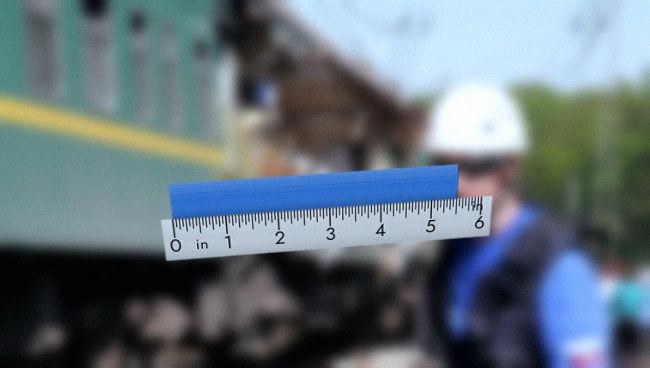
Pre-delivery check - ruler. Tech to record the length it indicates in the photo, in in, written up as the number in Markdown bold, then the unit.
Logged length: **5.5** in
